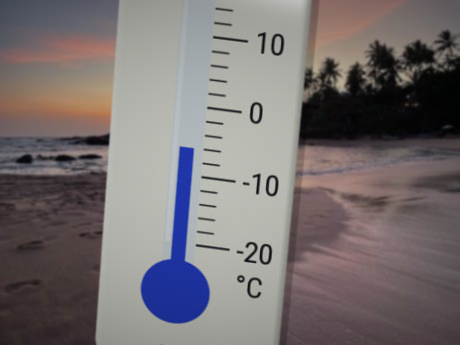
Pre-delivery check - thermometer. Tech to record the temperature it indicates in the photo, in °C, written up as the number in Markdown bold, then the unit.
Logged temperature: **-6** °C
